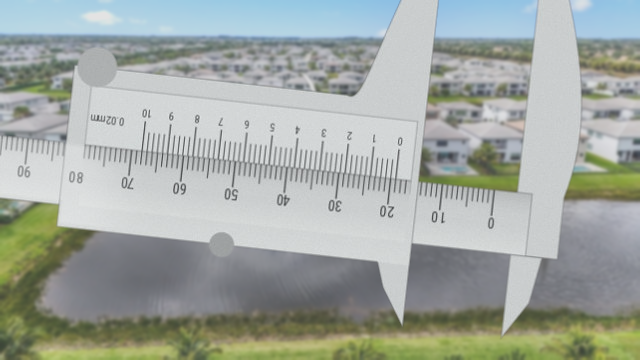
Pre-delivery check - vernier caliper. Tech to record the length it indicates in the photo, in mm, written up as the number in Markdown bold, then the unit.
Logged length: **19.0** mm
